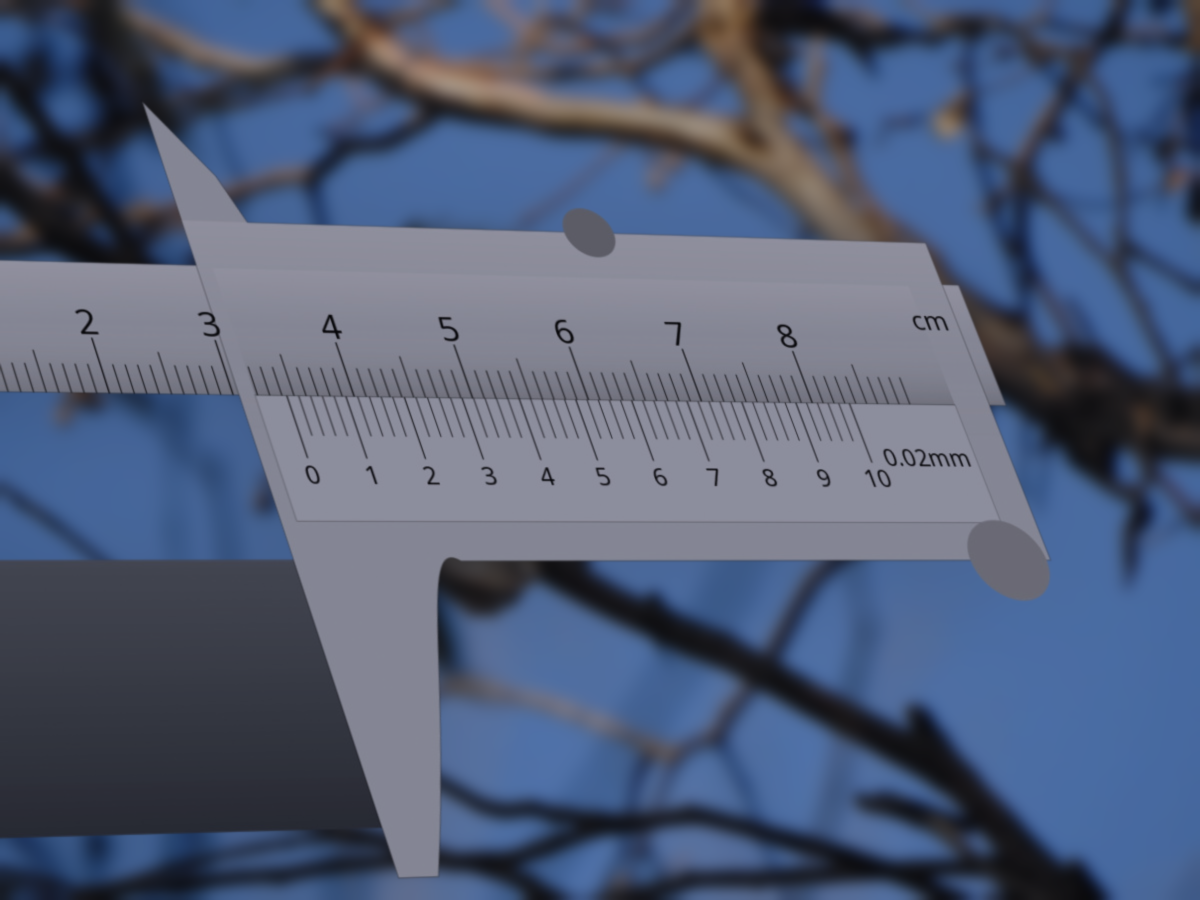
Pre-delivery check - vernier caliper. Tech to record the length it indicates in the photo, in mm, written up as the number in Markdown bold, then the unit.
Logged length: **34.4** mm
